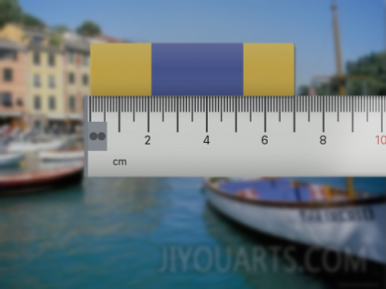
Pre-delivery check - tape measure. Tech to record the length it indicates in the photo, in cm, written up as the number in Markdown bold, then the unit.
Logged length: **7** cm
